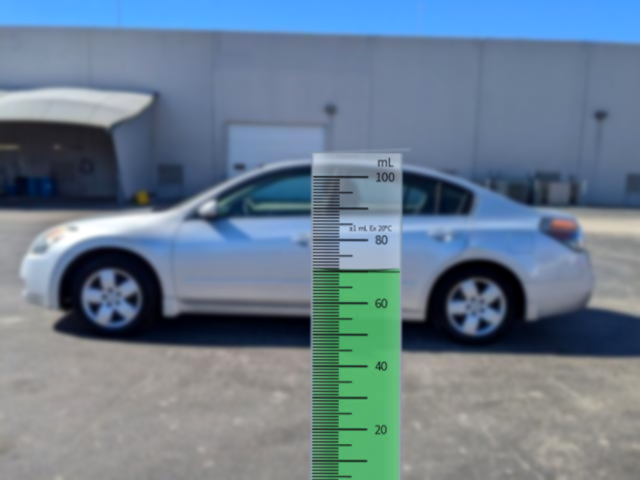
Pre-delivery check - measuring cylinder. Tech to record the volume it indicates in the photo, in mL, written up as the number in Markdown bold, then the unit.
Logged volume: **70** mL
